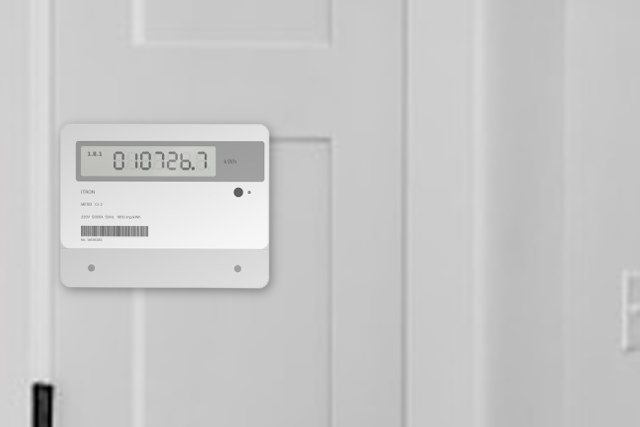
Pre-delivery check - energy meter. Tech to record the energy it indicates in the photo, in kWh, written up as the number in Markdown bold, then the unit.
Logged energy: **10726.7** kWh
